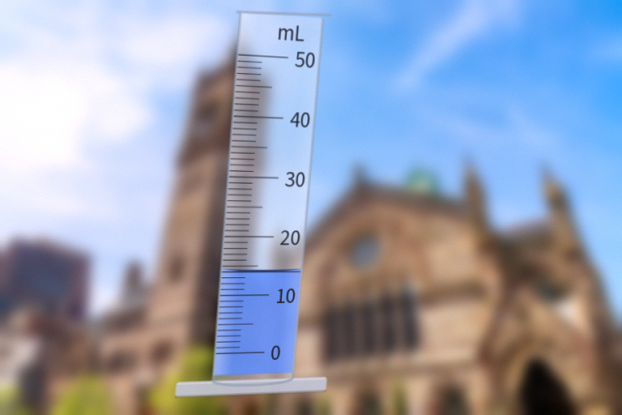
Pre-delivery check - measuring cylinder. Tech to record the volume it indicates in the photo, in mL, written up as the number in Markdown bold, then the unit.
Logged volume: **14** mL
